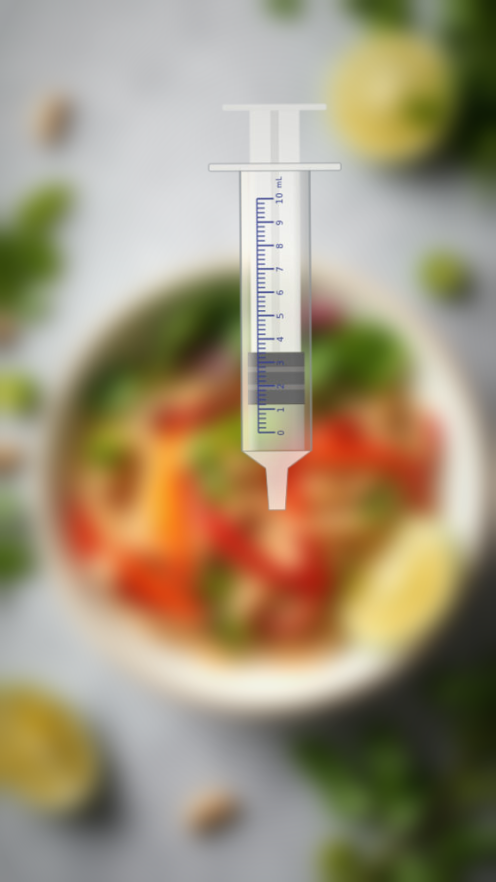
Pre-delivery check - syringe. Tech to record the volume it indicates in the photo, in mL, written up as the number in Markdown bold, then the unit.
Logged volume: **1.2** mL
